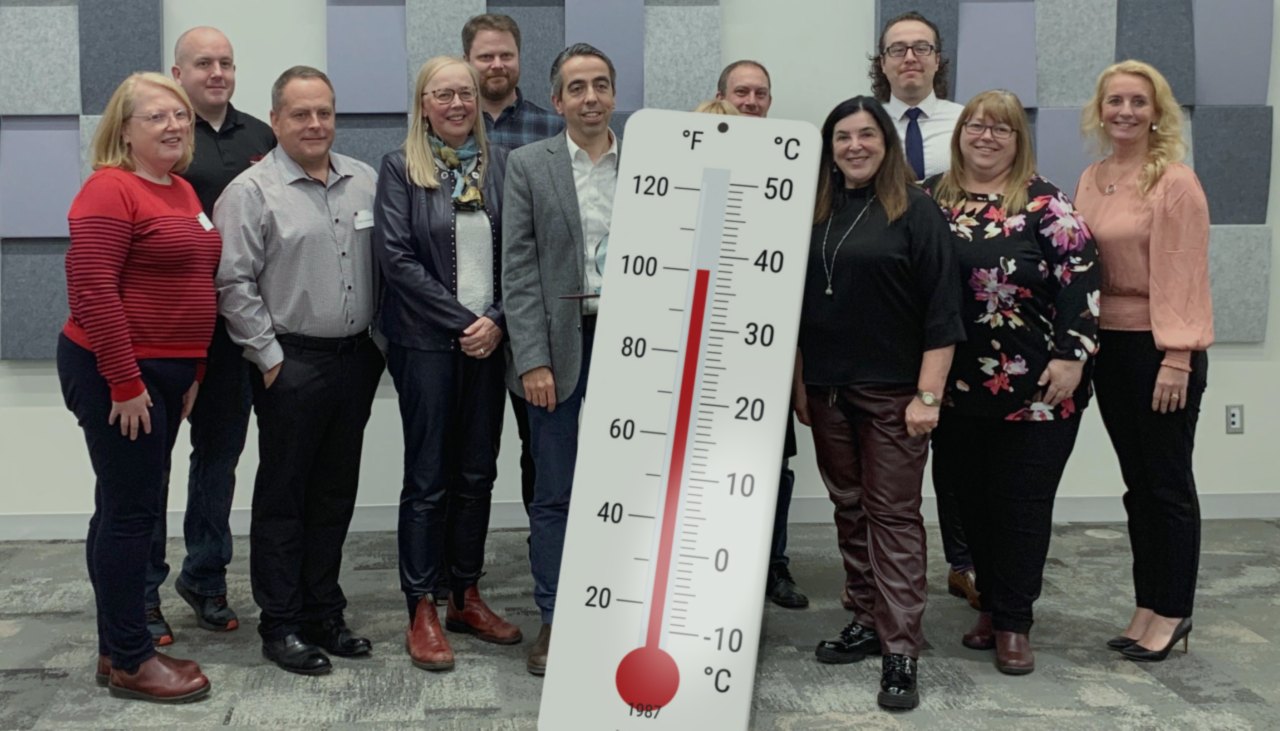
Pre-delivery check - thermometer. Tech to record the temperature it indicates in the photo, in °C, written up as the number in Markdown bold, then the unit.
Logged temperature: **38** °C
